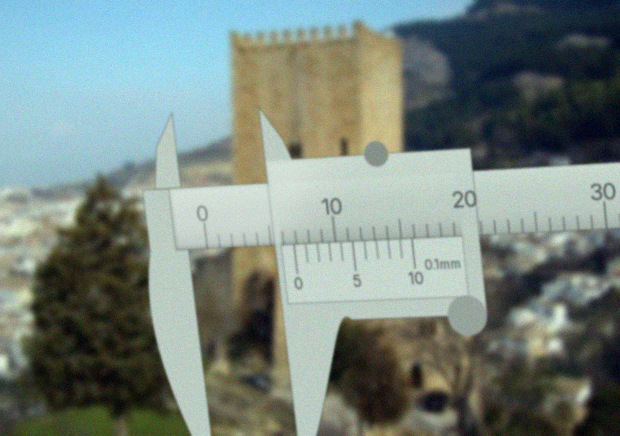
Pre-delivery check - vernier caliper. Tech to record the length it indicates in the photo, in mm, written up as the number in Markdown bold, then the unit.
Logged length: **6.8** mm
